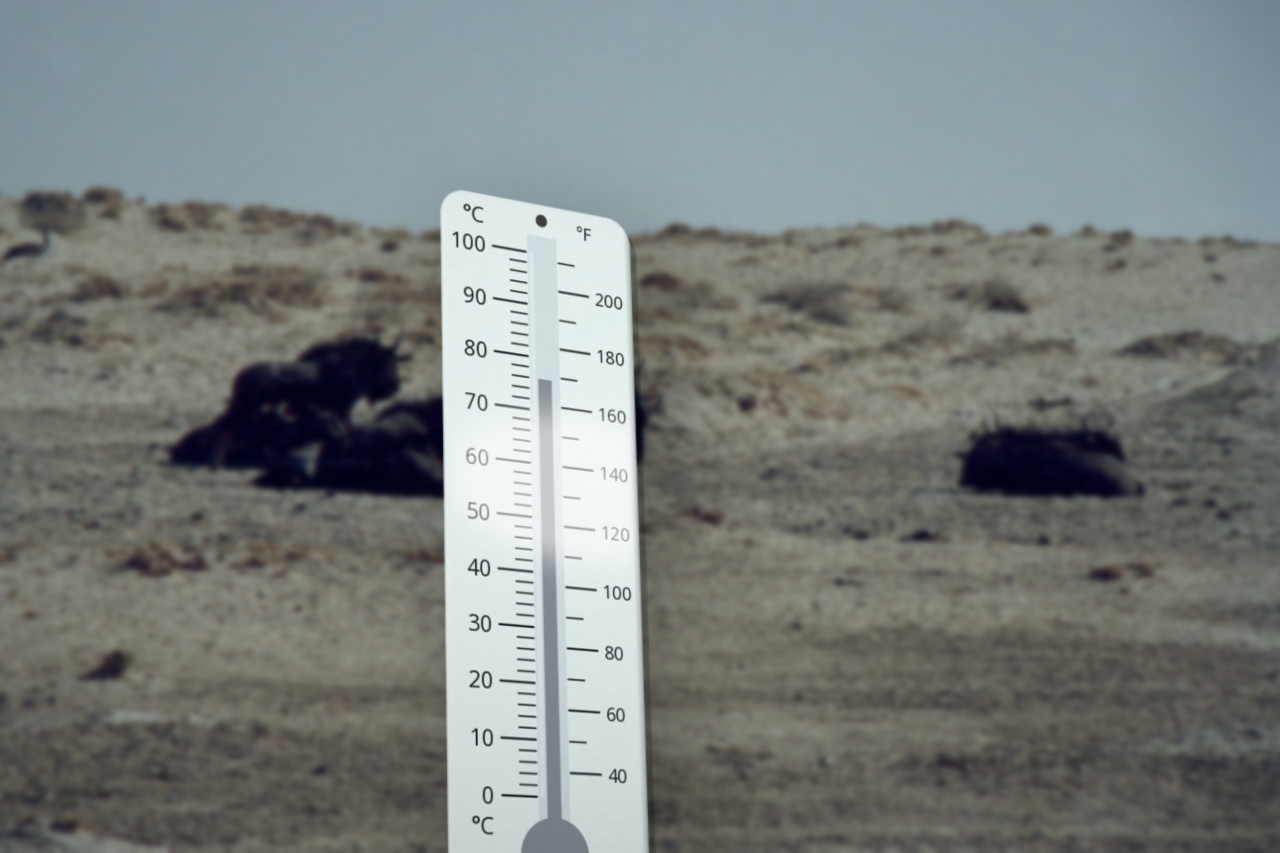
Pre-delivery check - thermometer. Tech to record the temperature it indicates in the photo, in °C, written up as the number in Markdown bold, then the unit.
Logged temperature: **76** °C
